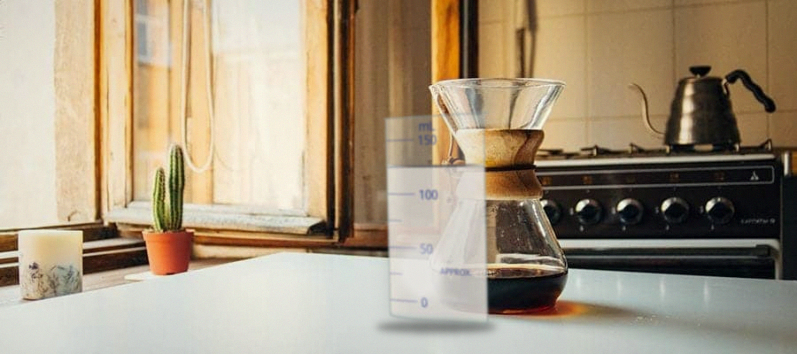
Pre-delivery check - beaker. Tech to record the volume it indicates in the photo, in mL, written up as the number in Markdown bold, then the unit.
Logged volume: **125** mL
